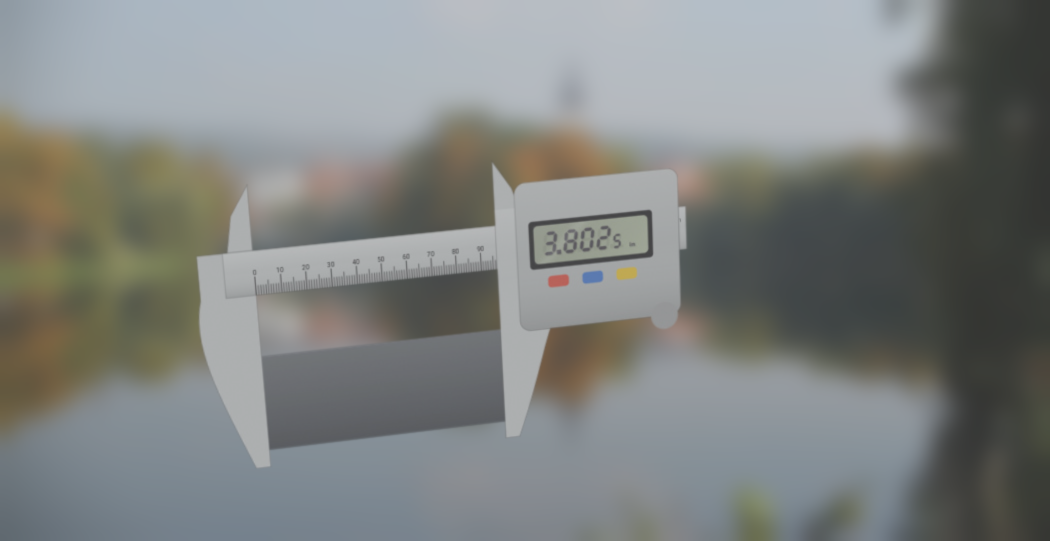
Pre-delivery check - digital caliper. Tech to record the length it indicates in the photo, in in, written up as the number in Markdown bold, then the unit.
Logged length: **3.8025** in
